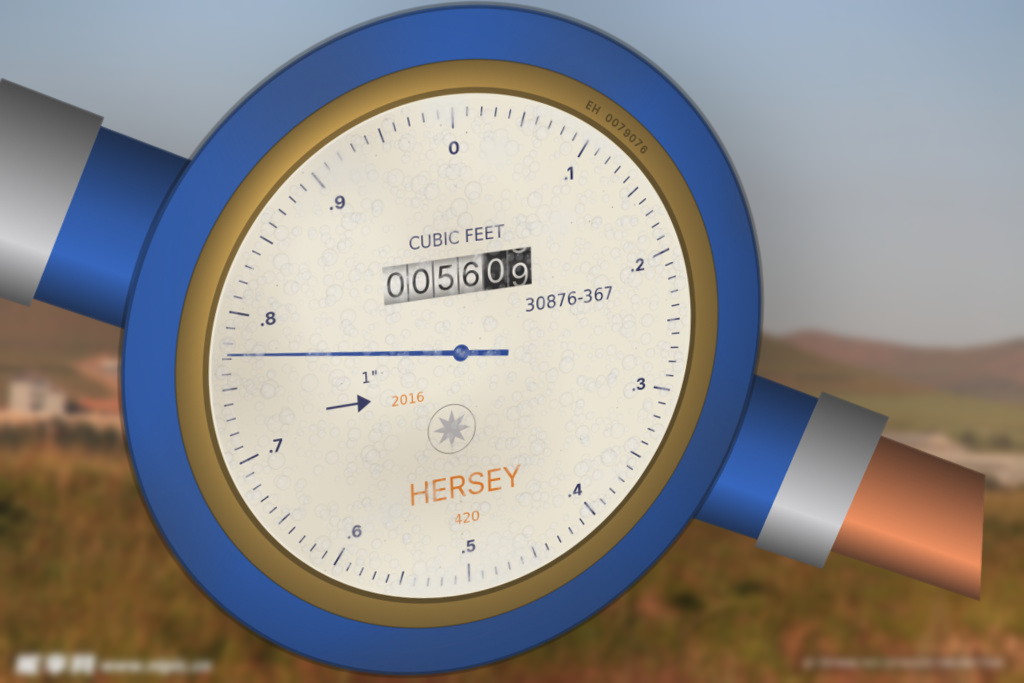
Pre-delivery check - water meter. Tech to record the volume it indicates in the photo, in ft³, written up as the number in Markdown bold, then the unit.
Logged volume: **5608.77** ft³
